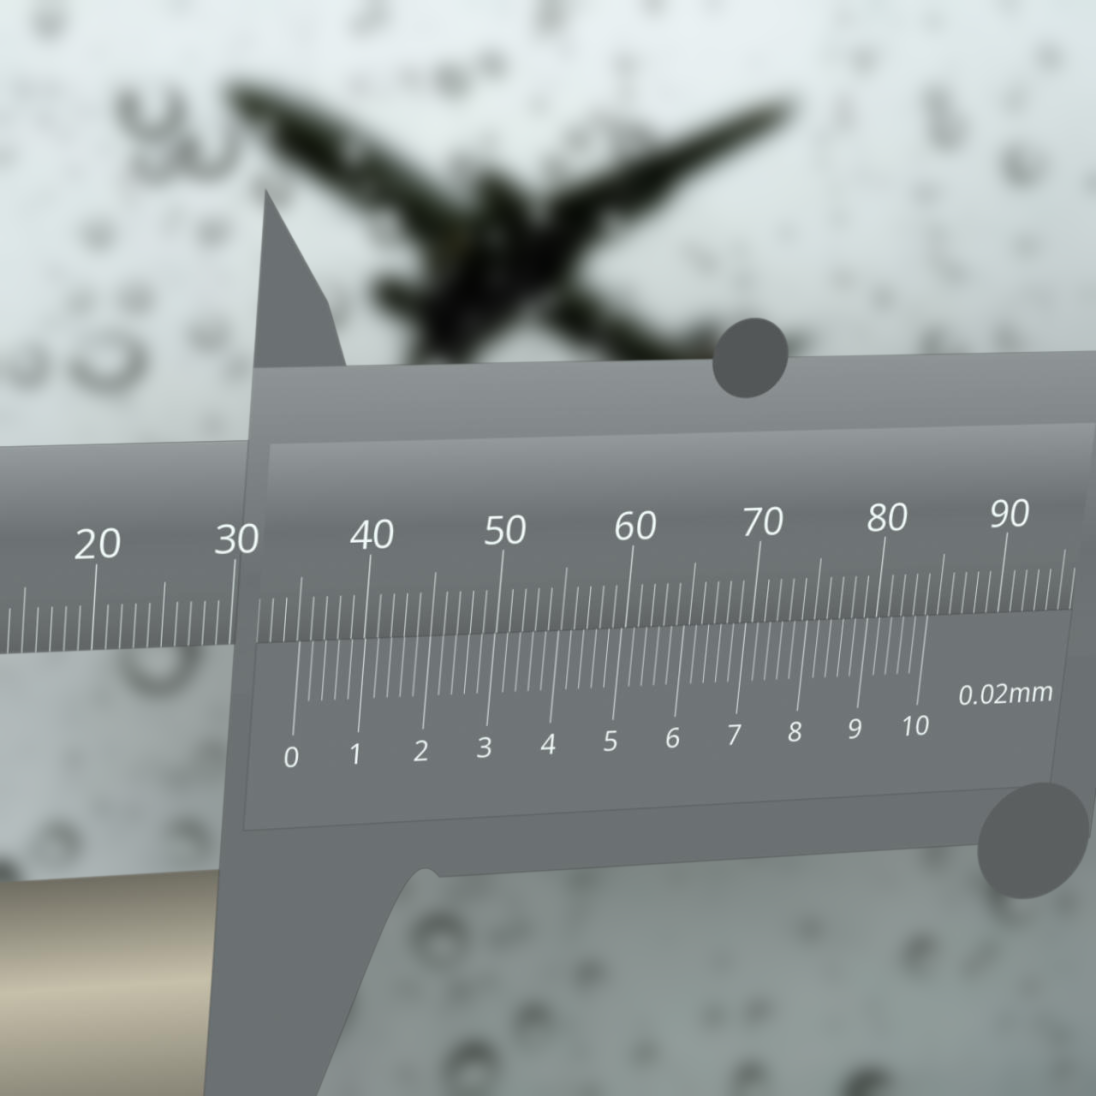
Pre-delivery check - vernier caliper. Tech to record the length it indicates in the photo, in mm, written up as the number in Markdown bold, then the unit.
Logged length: **35.2** mm
